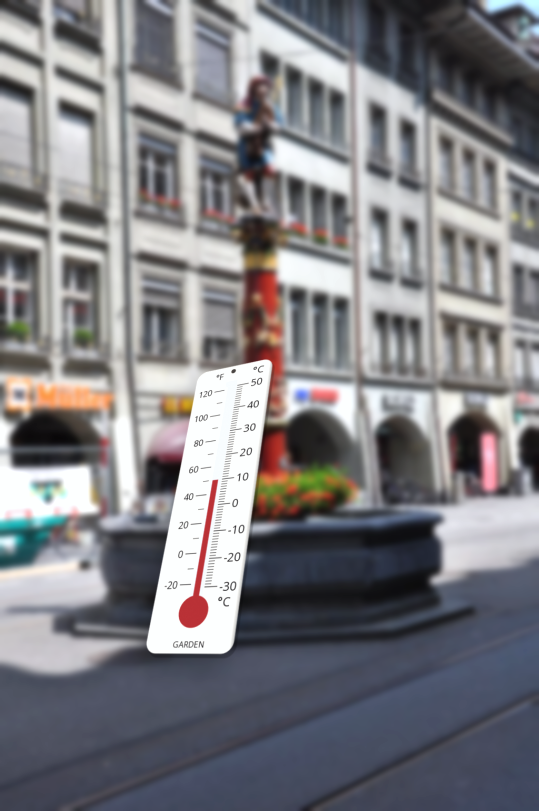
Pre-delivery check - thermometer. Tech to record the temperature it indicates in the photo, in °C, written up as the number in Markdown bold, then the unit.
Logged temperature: **10** °C
